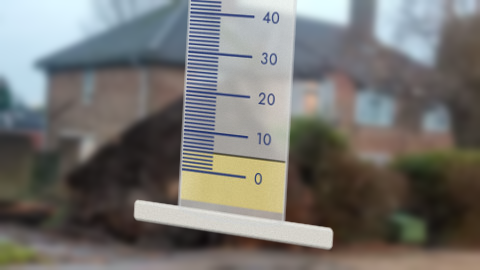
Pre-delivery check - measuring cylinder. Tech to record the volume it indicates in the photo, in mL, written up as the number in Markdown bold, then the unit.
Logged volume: **5** mL
